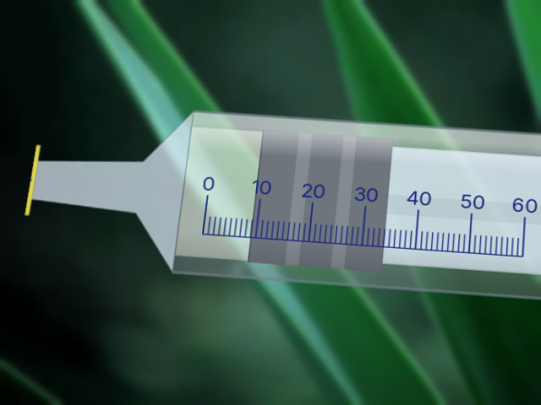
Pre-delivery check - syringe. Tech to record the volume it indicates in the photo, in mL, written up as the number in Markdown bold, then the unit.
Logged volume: **9** mL
